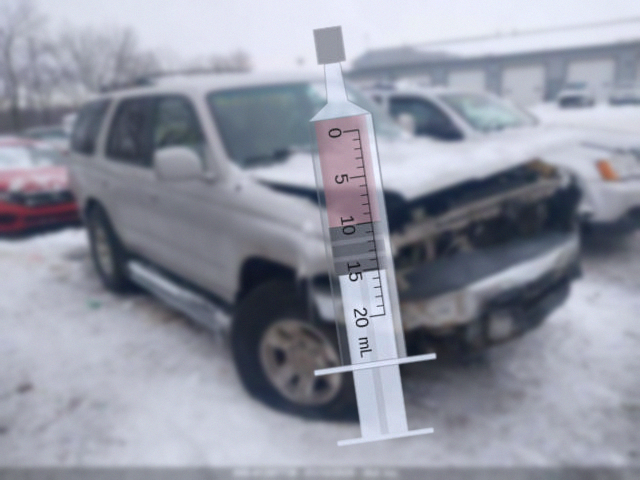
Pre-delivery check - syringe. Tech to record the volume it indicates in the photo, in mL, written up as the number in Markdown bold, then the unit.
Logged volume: **10** mL
